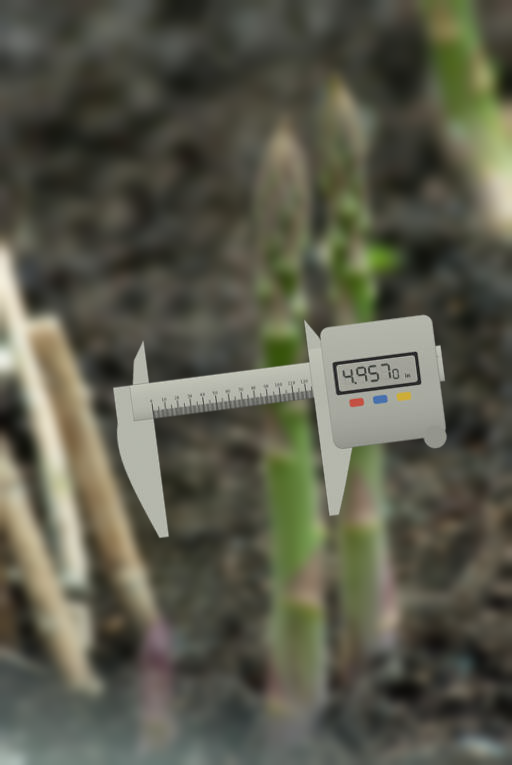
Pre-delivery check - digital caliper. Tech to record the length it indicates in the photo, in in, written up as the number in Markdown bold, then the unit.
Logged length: **4.9570** in
